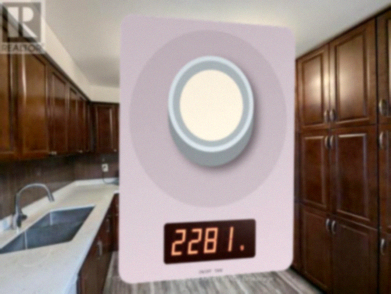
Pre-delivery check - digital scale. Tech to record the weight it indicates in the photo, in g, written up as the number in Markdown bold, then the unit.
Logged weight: **2281** g
